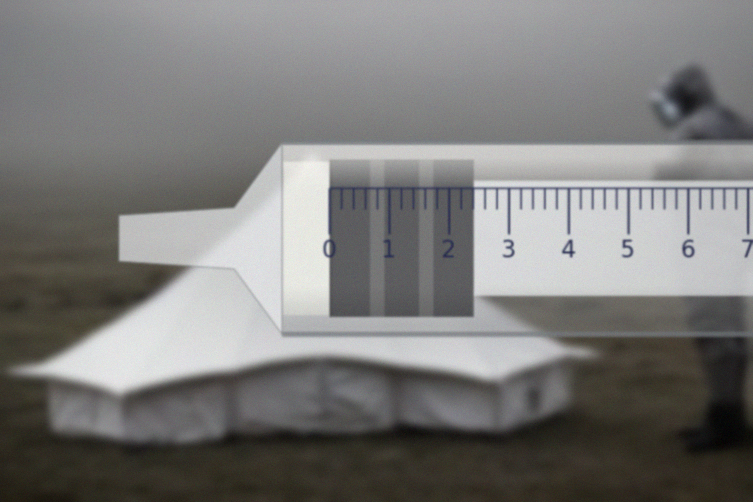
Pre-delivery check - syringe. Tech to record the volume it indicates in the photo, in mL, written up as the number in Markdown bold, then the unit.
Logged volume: **0** mL
